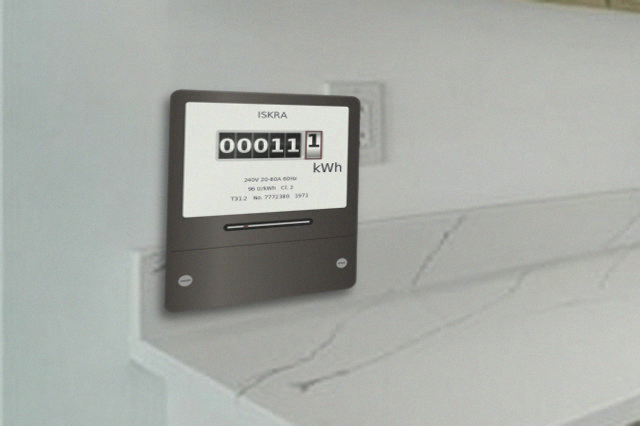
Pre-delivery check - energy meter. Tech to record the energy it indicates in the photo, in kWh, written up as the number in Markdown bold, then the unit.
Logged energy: **11.1** kWh
